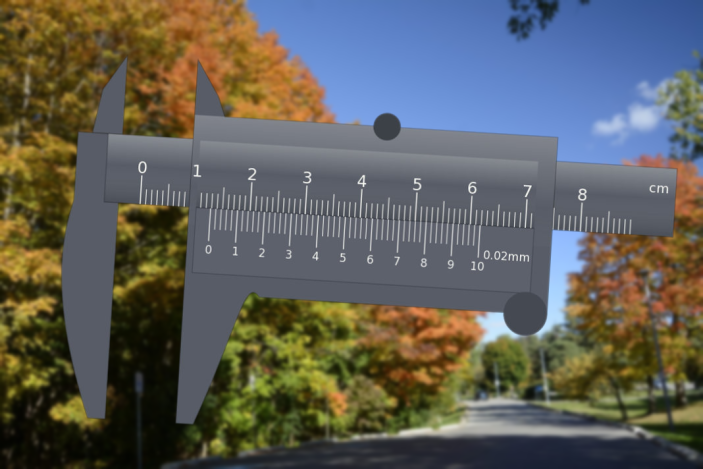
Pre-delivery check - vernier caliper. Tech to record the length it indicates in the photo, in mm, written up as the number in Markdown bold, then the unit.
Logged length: **12.8** mm
